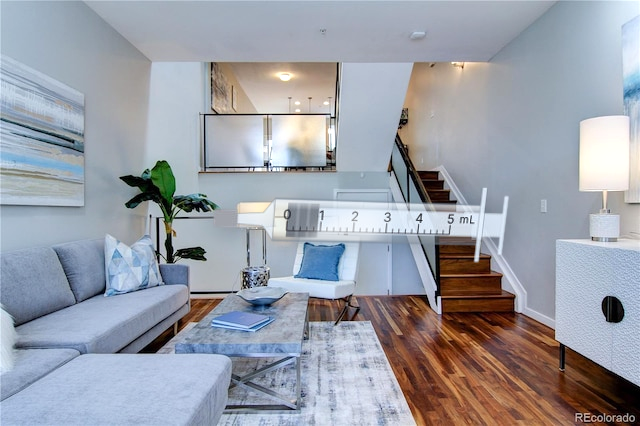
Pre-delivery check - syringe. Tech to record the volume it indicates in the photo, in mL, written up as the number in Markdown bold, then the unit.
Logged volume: **0** mL
